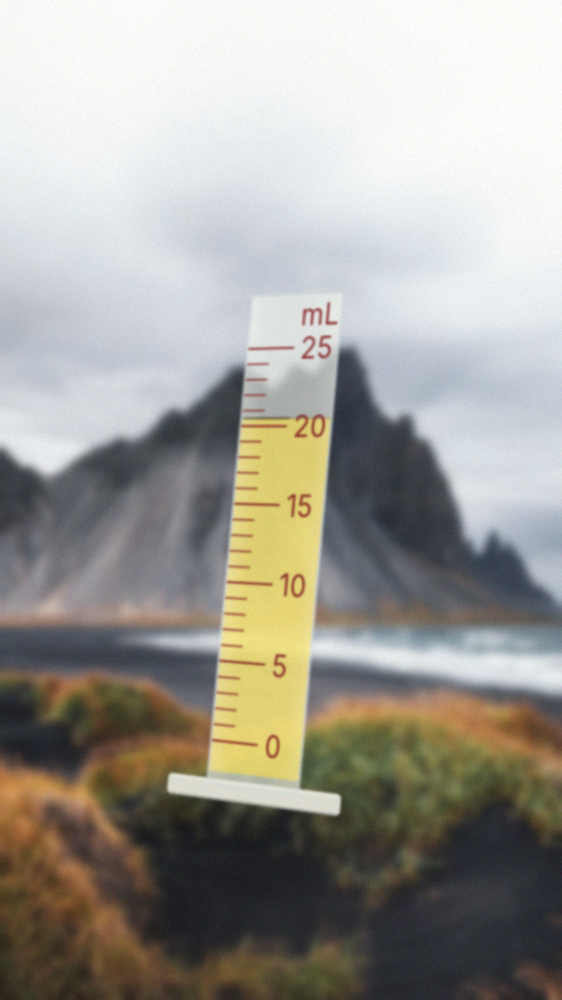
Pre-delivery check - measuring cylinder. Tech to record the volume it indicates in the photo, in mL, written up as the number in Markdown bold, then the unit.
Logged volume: **20.5** mL
